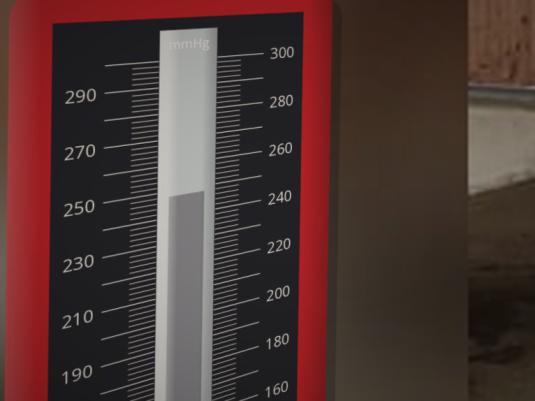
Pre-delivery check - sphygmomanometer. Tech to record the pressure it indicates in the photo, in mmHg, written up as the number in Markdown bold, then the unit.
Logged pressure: **248** mmHg
